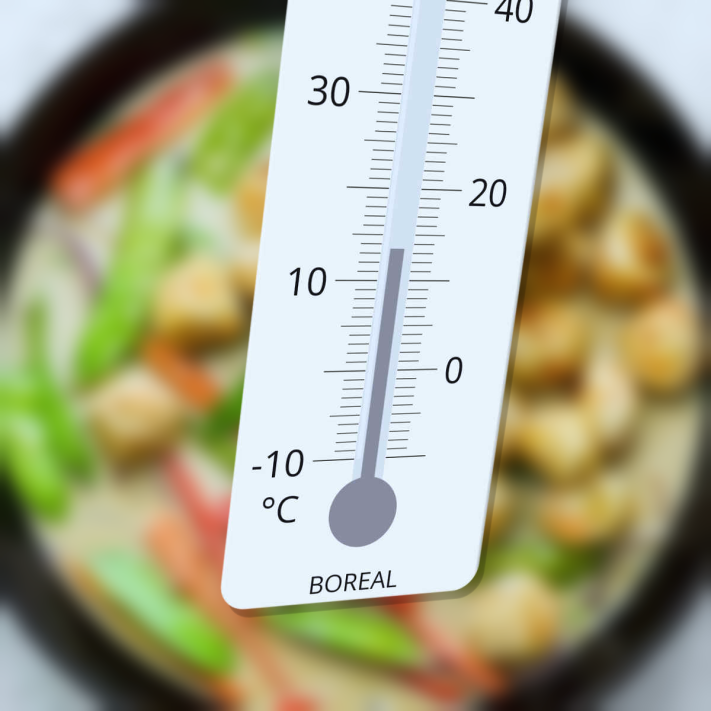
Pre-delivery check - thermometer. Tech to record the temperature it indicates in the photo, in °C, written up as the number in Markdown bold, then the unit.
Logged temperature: **13.5** °C
